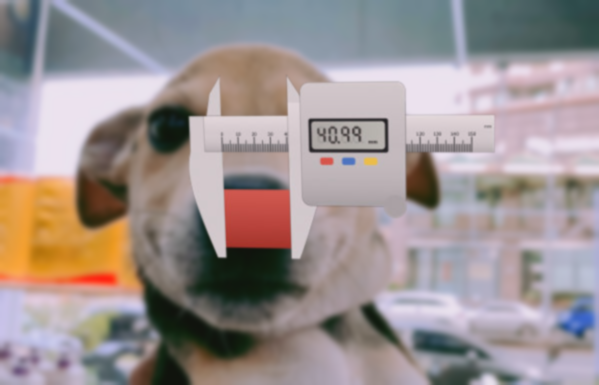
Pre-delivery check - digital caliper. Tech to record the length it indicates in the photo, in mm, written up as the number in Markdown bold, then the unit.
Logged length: **40.99** mm
